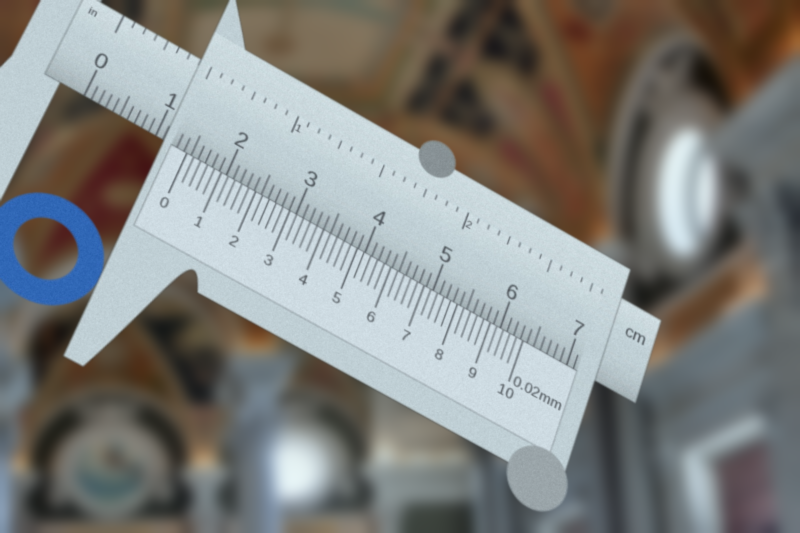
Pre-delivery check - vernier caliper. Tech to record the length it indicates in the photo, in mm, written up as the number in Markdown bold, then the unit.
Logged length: **14.4** mm
